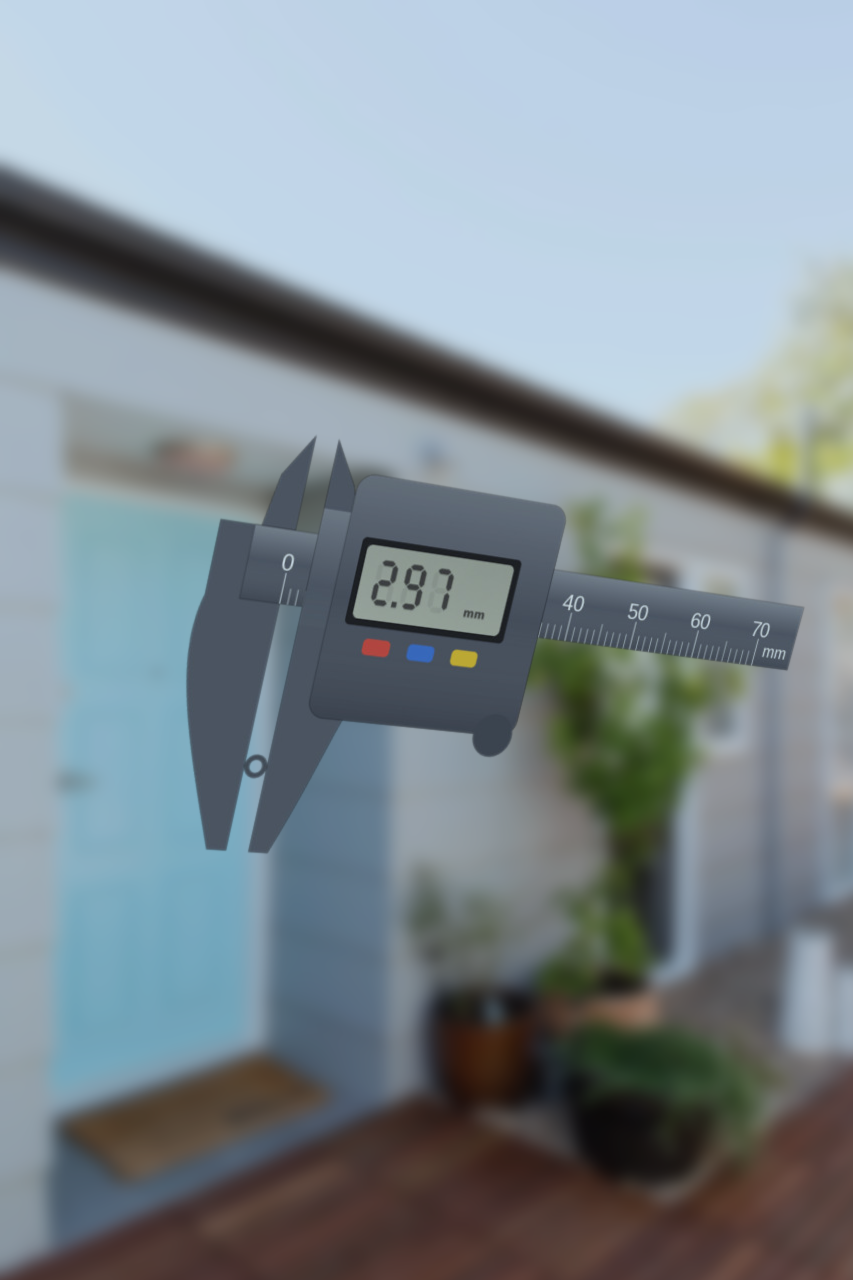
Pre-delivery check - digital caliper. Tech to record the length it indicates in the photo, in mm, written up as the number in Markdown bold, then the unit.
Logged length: **2.97** mm
